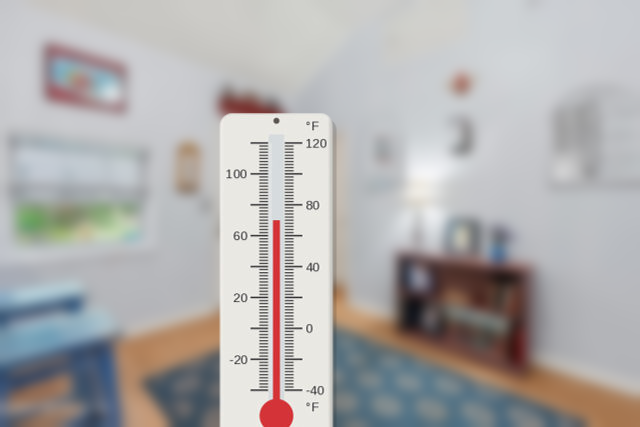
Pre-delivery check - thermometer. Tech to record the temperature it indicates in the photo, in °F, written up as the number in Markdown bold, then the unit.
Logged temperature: **70** °F
